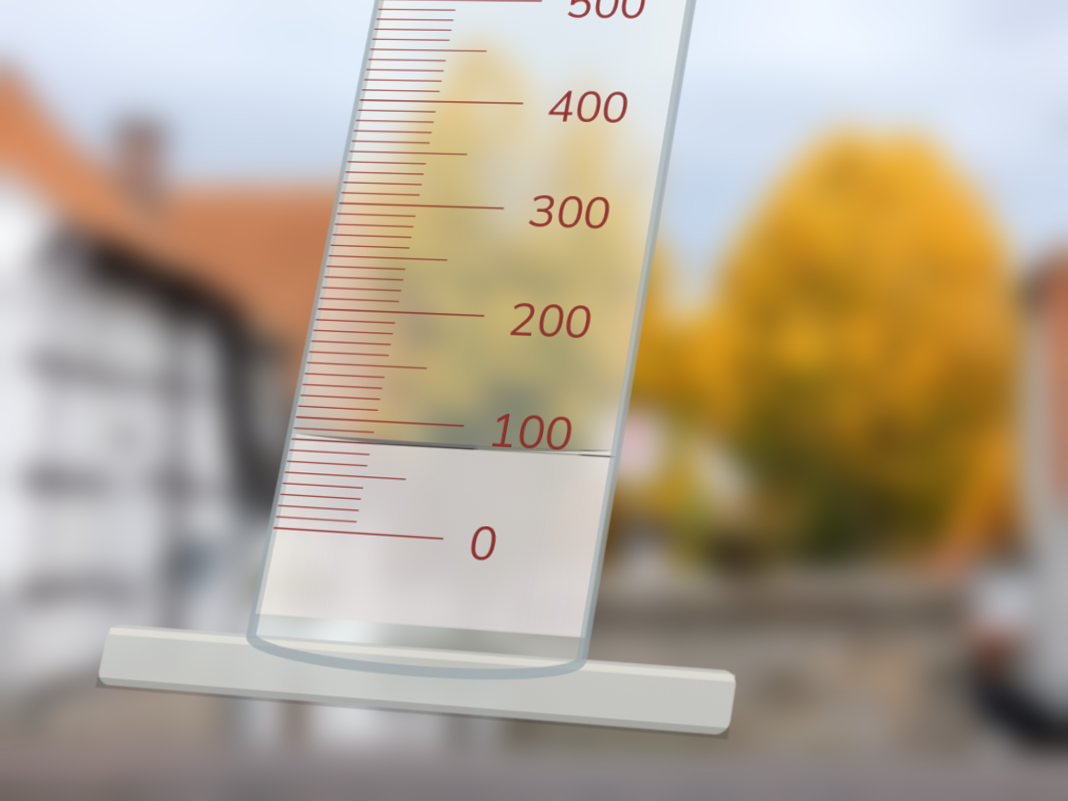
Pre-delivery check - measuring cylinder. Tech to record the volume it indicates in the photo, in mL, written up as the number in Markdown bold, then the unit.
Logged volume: **80** mL
